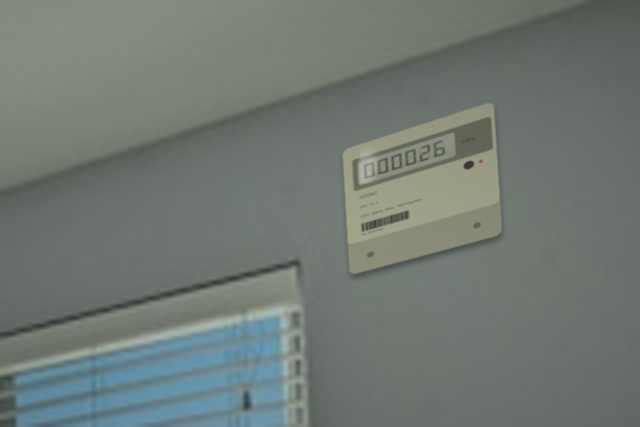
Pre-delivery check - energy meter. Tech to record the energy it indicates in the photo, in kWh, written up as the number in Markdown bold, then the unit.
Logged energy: **26** kWh
